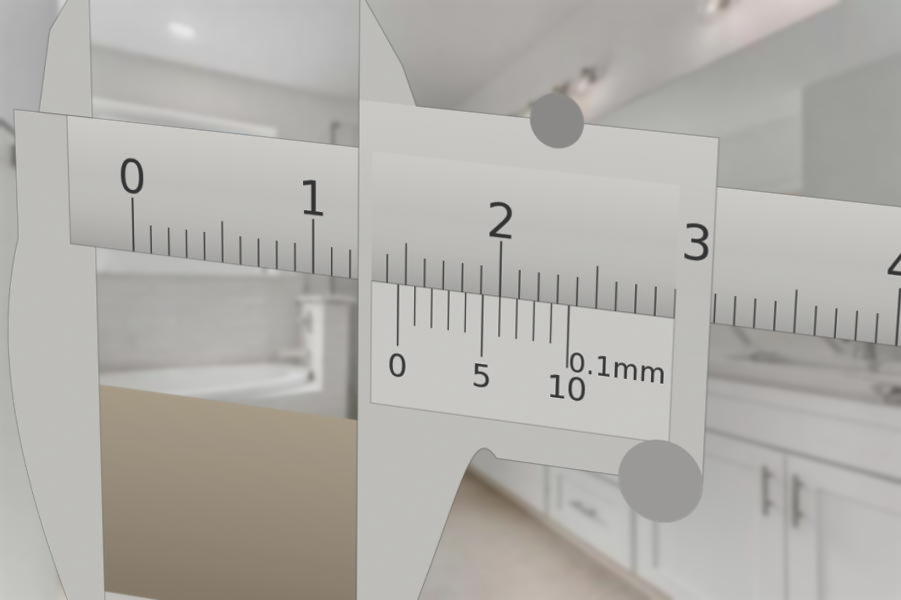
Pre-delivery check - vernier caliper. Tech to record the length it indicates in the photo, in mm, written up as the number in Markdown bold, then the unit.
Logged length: **14.6** mm
